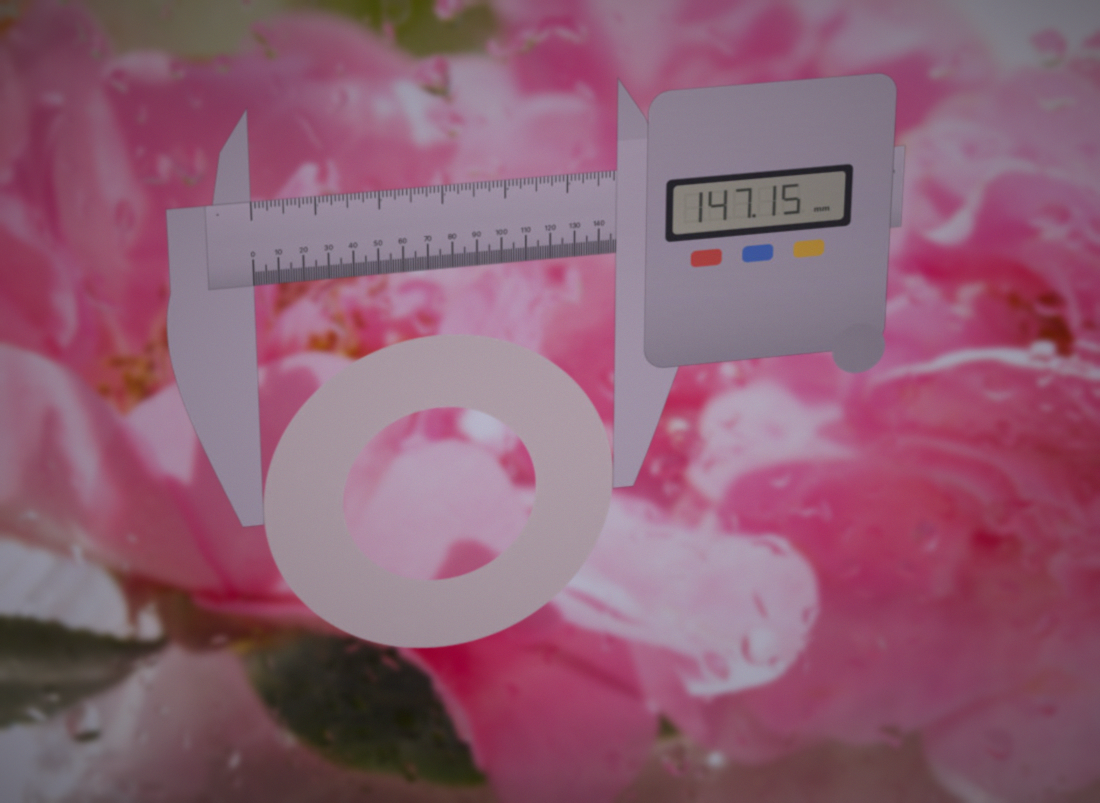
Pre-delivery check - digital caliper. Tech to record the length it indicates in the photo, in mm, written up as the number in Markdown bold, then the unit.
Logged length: **147.15** mm
